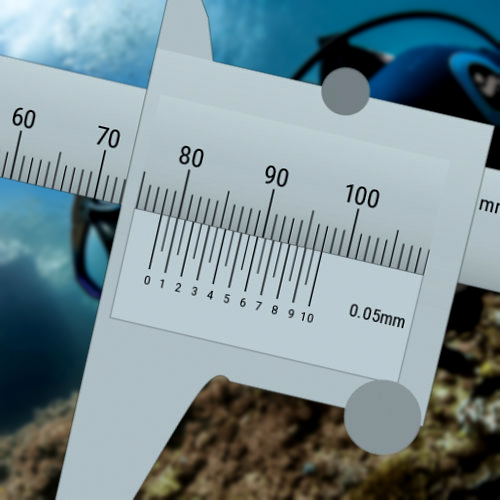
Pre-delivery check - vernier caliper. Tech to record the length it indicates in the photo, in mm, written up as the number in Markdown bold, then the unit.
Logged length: **78.0** mm
